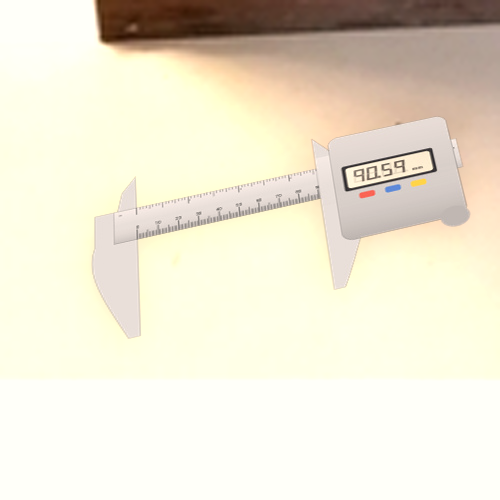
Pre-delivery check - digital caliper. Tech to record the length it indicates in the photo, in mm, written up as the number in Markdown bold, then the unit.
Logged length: **90.59** mm
